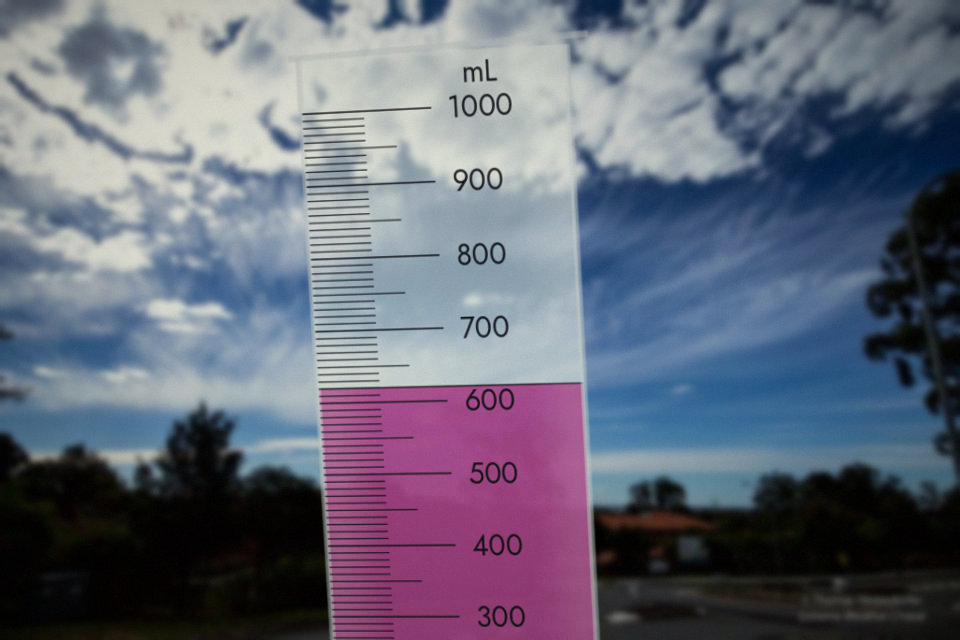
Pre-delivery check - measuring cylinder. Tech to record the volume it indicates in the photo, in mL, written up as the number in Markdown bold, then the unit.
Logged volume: **620** mL
